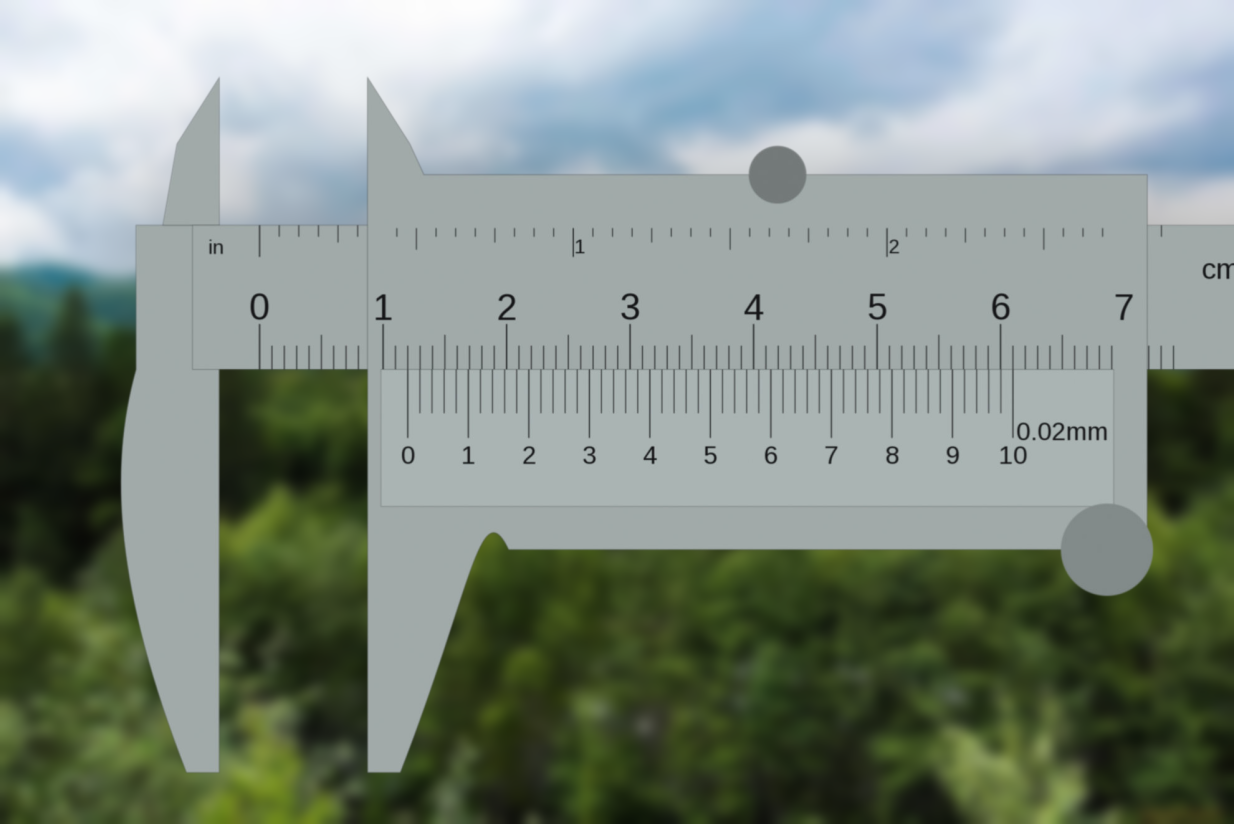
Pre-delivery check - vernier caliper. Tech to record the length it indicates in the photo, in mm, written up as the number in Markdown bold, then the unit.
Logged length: **12.0** mm
